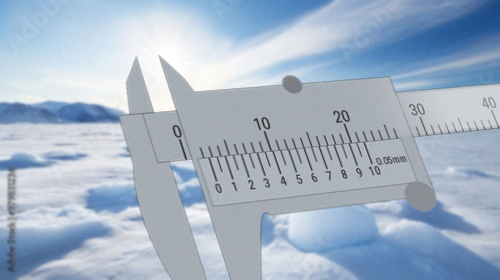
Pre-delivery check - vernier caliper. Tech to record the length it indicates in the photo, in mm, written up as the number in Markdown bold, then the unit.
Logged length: **2.6** mm
